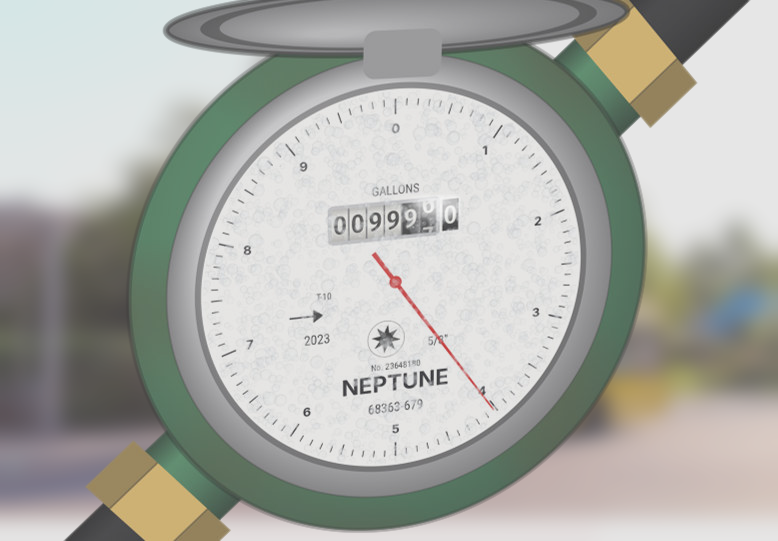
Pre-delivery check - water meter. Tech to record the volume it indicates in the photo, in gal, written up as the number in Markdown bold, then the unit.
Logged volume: **99964.0** gal
